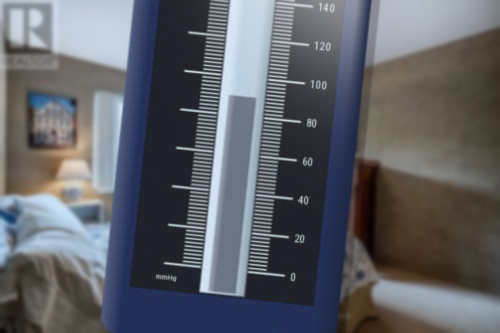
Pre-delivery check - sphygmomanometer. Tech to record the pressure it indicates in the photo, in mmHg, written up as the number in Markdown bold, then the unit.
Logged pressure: **90** mmHg
